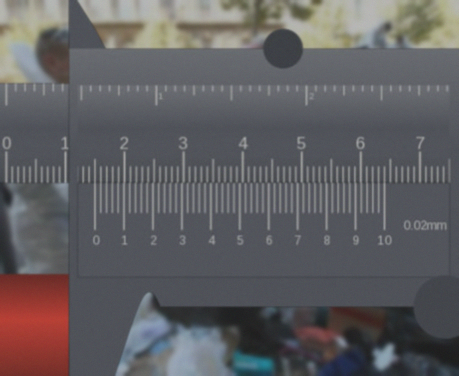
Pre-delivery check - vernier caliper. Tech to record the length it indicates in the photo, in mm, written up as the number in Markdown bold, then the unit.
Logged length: **15.0** mm
